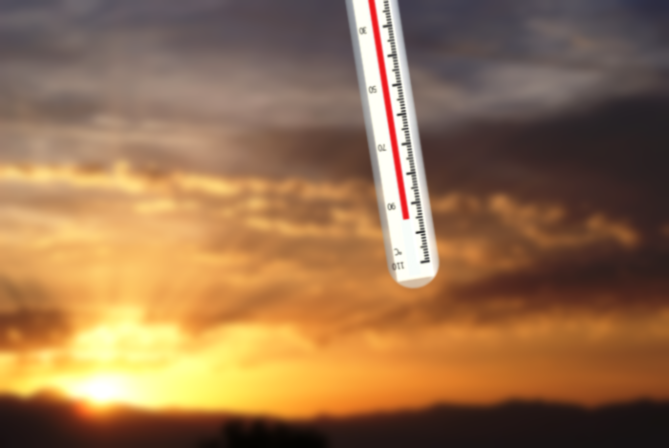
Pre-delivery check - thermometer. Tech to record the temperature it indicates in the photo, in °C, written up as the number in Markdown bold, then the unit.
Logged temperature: **95** °C
